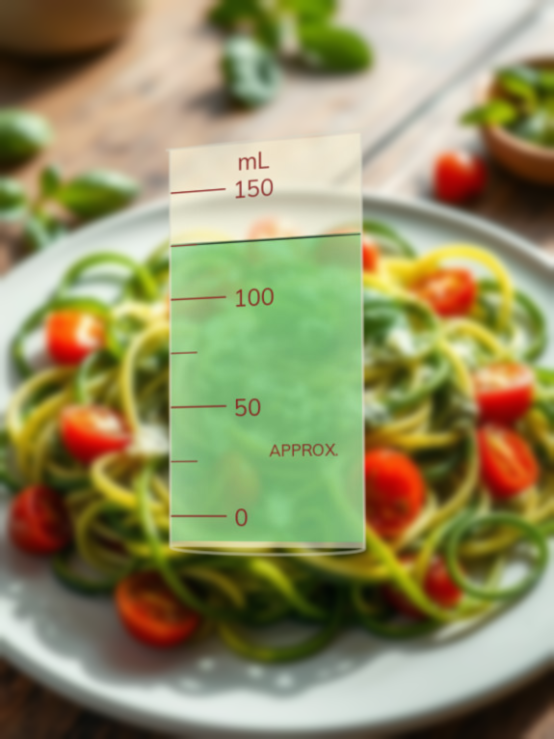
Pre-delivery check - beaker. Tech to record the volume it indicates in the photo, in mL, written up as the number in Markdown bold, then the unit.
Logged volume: **125** mL
